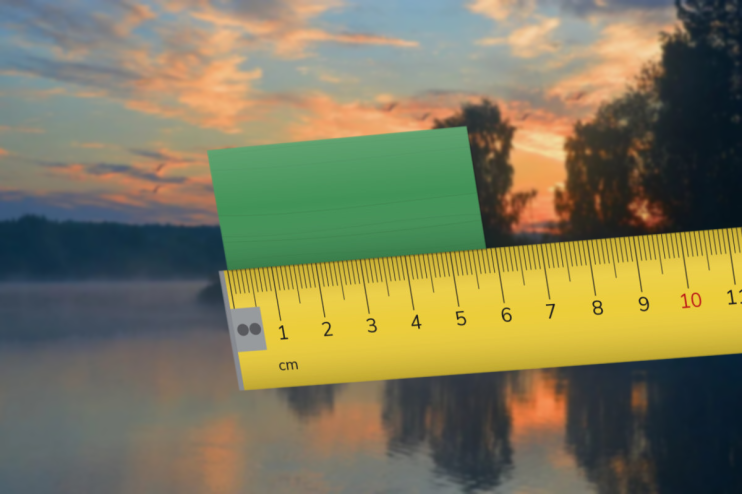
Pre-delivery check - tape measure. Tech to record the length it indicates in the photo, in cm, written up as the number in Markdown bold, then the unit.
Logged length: **5.8** cm
